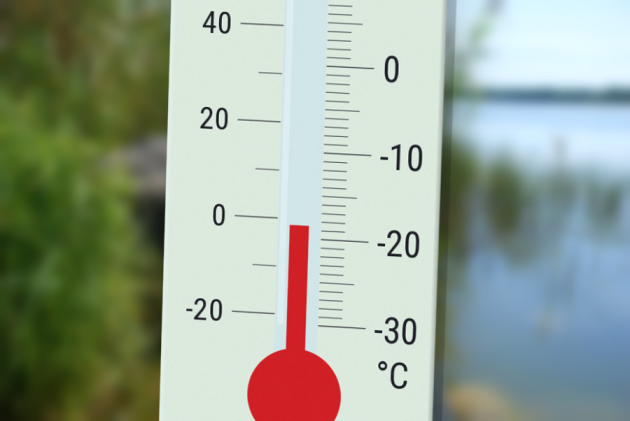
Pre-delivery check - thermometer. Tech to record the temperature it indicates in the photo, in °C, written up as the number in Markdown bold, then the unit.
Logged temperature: **-18.5** °C
